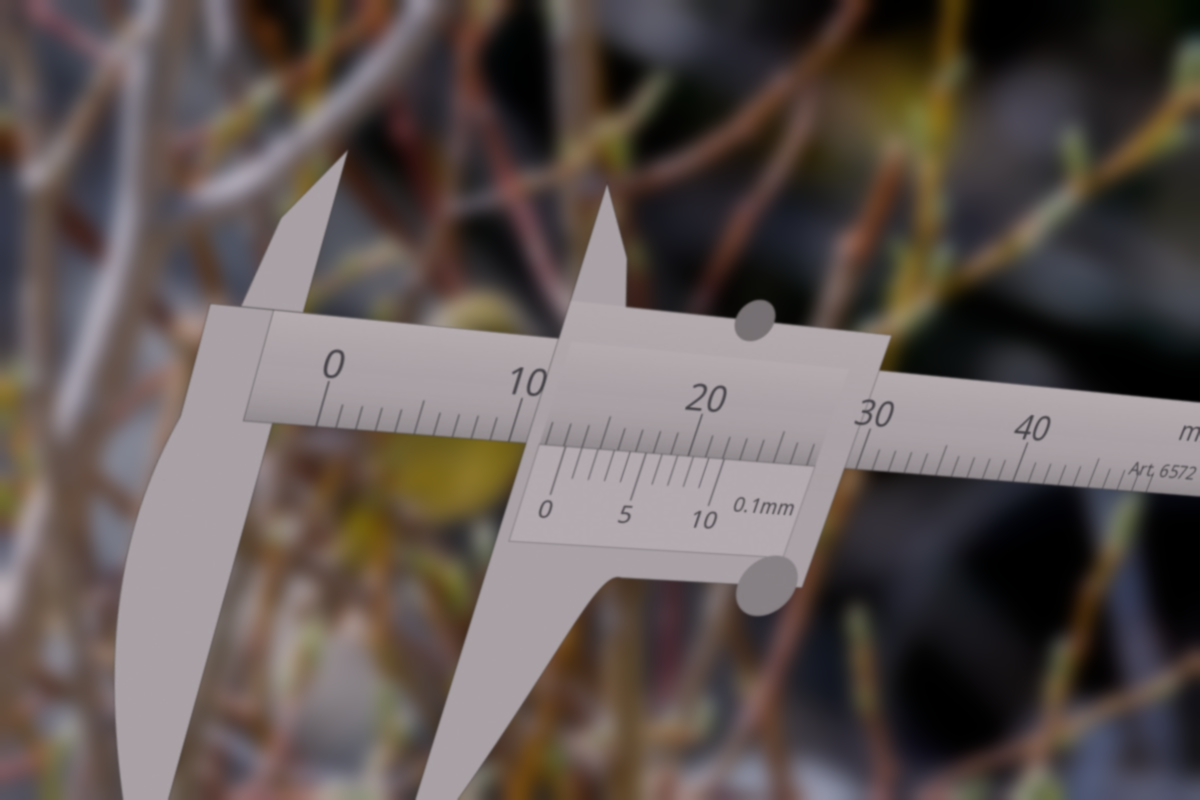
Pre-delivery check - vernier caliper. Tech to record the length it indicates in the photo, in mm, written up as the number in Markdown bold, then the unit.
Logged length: **13.1** mm
